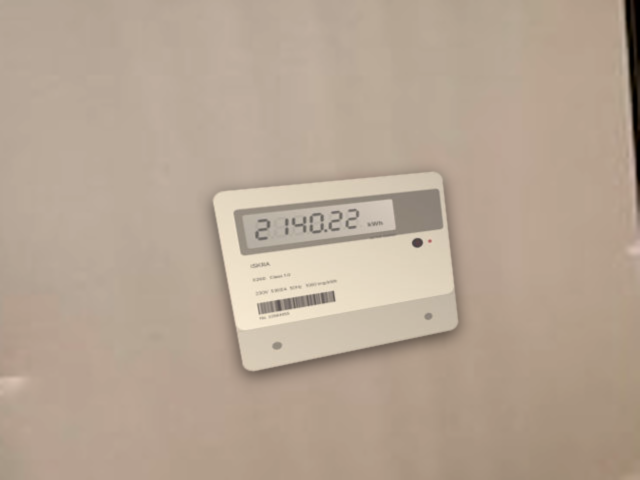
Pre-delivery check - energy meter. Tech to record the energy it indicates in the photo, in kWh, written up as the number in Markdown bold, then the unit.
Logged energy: **2140.22** kWh
